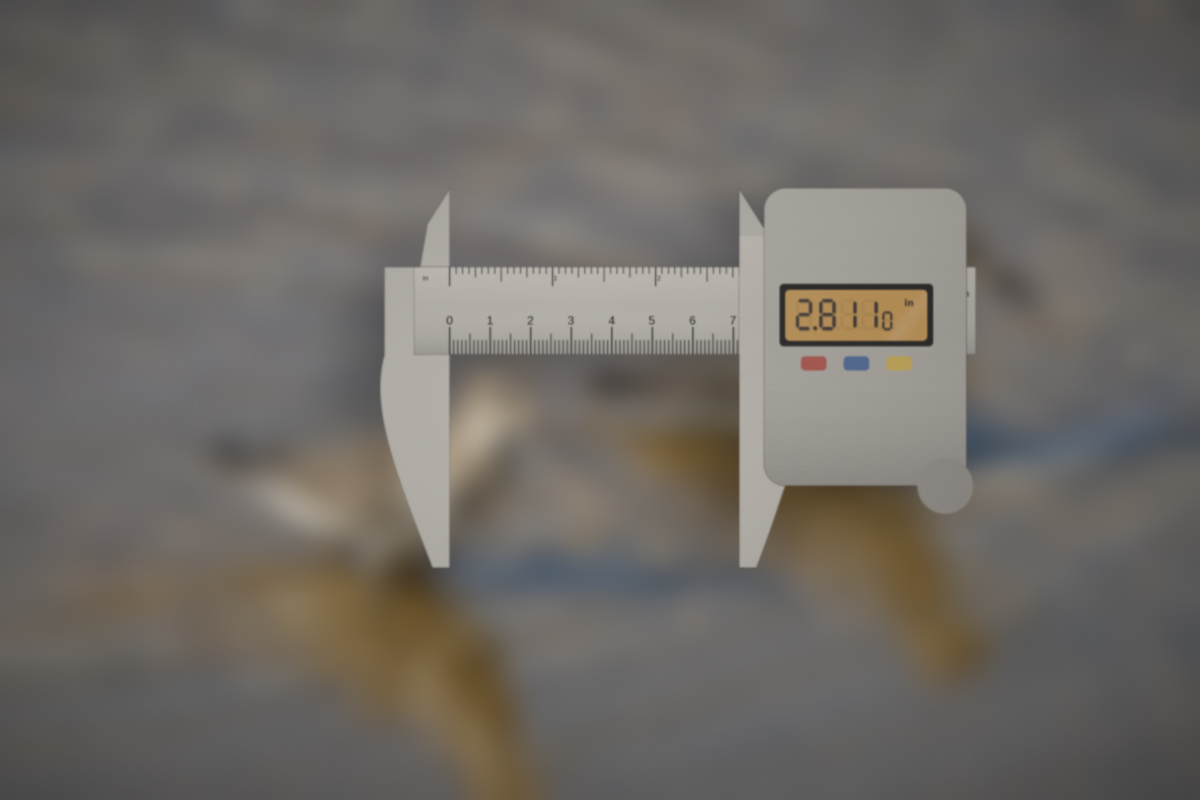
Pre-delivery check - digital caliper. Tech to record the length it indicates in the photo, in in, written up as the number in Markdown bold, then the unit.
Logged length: **2.8110** in
